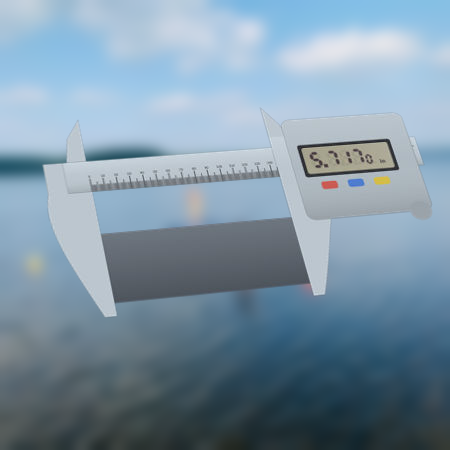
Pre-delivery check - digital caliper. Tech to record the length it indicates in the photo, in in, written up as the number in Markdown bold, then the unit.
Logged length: **5.7170** in
